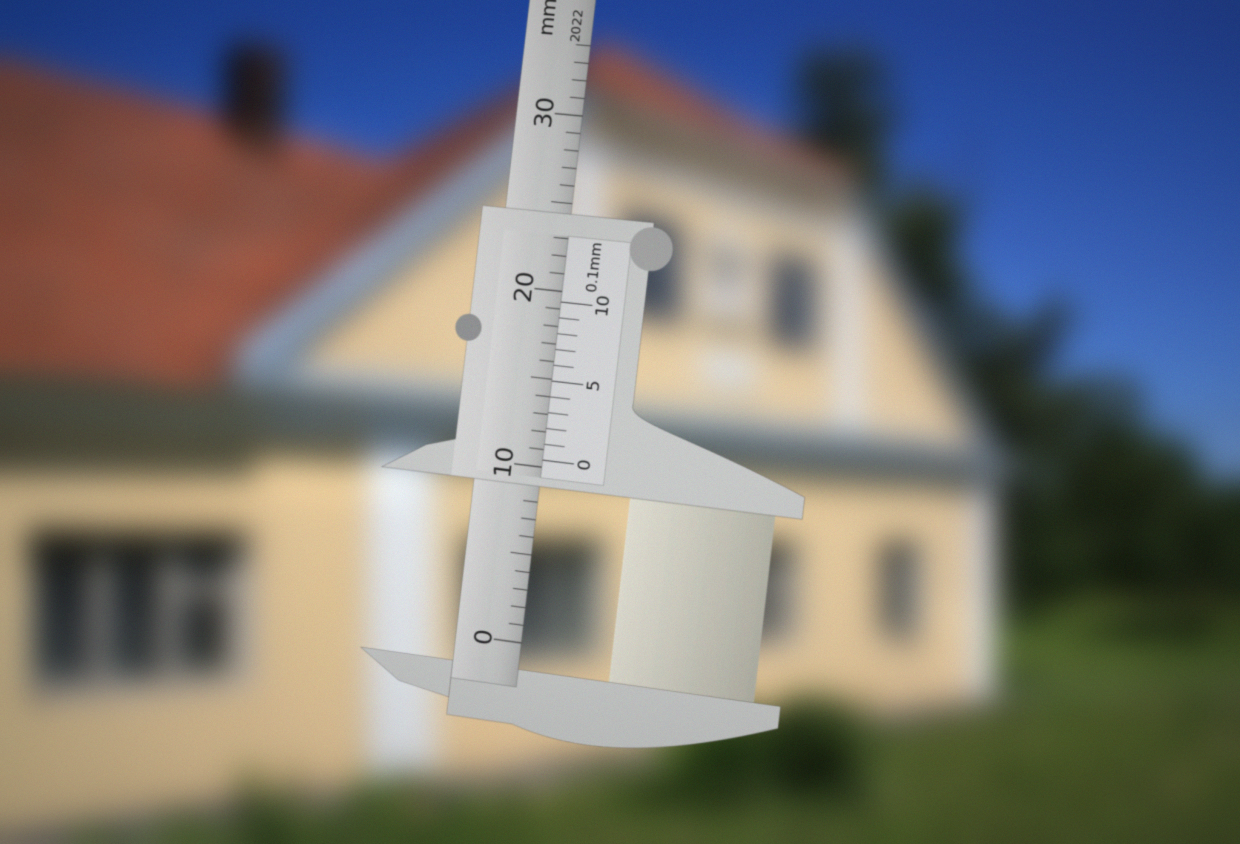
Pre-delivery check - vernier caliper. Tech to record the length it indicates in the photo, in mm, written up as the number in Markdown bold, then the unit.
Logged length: **10.4** mm
